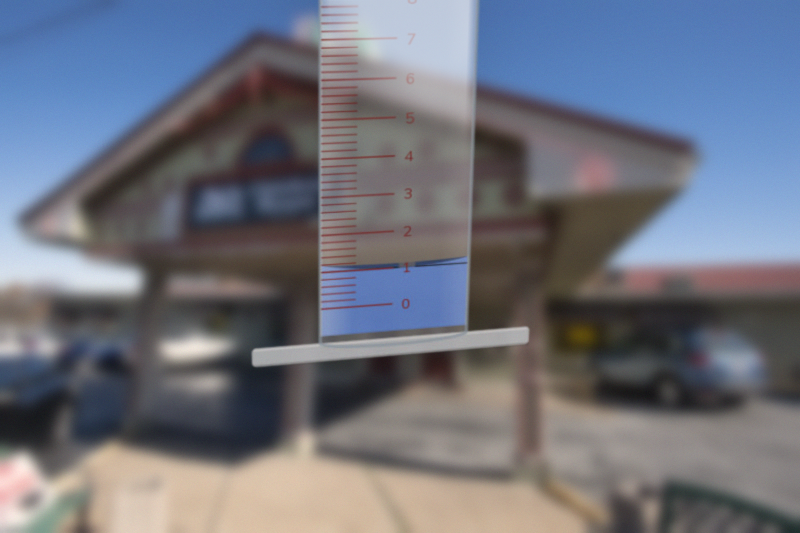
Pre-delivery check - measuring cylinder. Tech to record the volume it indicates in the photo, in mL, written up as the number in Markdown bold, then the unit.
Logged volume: **1** mL
